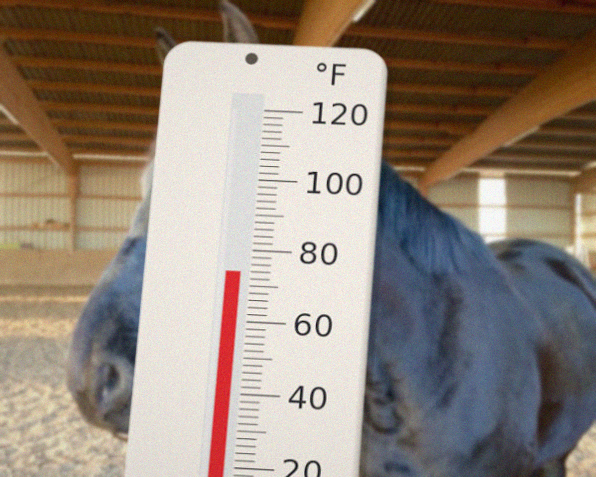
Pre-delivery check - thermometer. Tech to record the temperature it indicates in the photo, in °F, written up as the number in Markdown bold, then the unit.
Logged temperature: **74** °F
